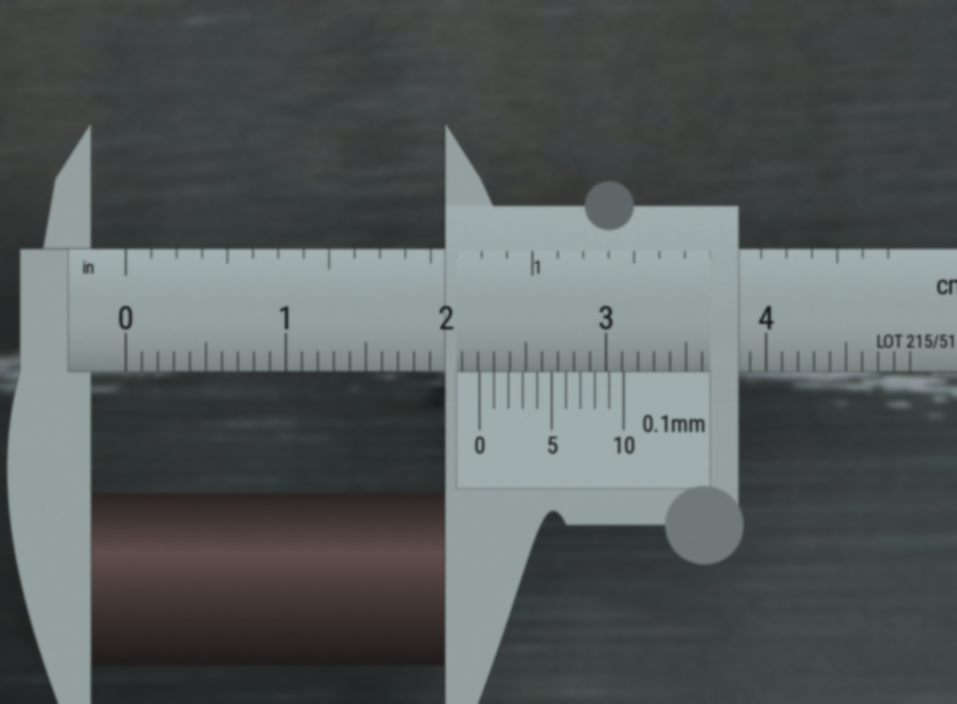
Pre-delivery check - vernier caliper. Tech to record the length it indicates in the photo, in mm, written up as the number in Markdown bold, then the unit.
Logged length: **22.1** mm
